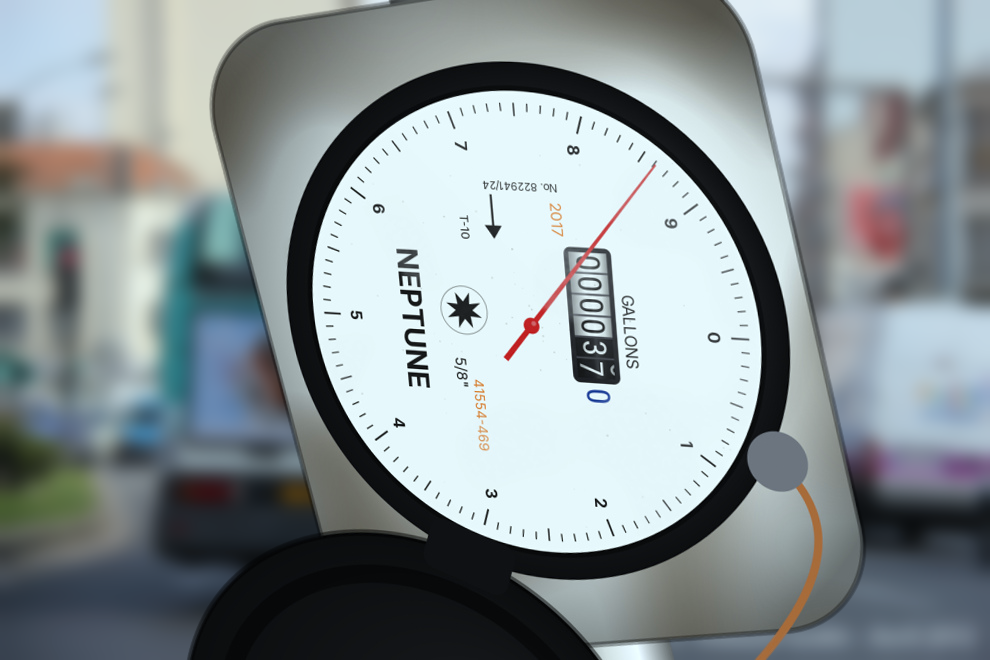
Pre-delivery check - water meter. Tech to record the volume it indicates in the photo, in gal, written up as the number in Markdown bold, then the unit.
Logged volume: **368.6** gal
